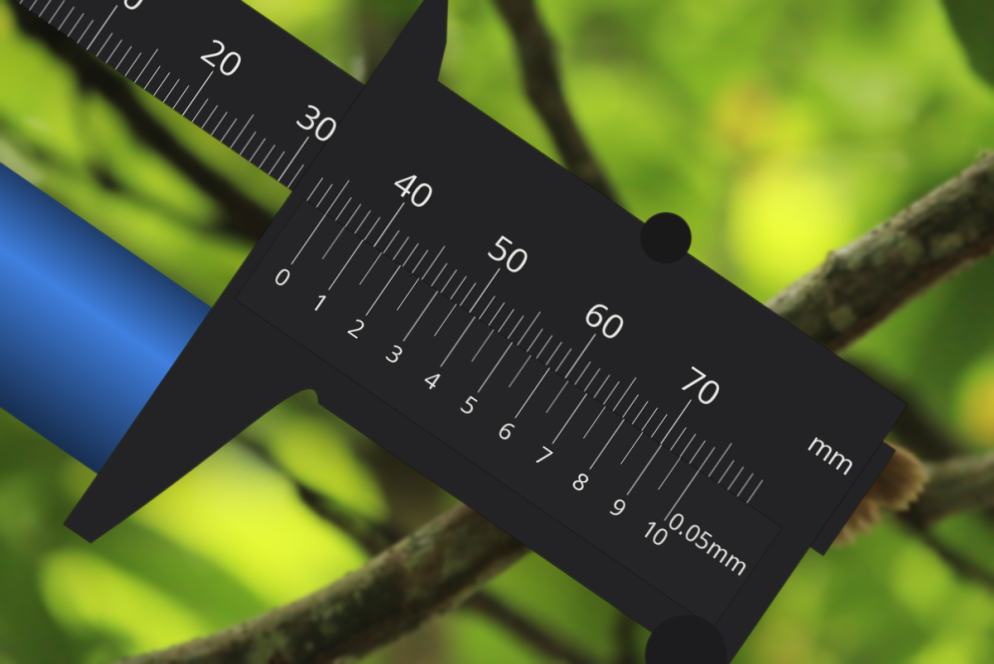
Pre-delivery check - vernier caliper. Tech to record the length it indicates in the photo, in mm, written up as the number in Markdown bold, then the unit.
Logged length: **35.0** mm
